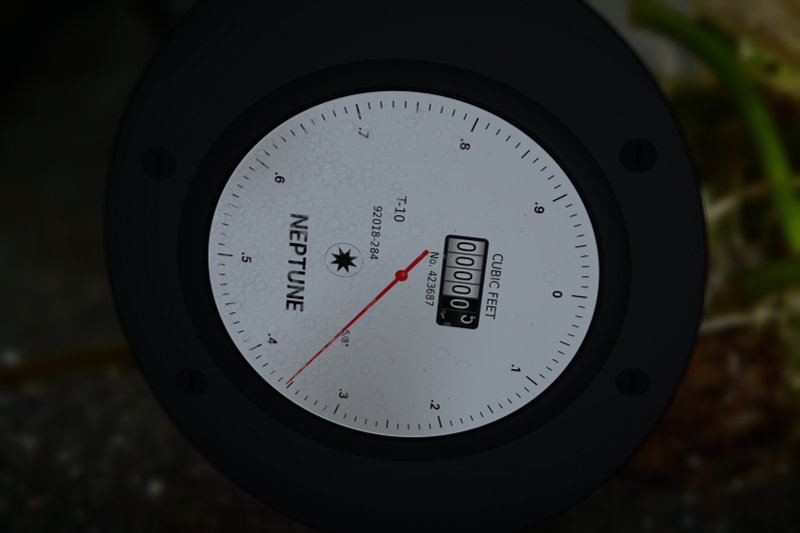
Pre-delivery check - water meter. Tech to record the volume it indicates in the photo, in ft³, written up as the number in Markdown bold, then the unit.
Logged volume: **5.35** ft³
